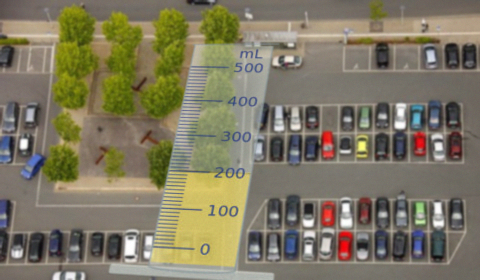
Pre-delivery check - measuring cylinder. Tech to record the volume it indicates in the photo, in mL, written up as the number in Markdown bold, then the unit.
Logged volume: **200** mL
